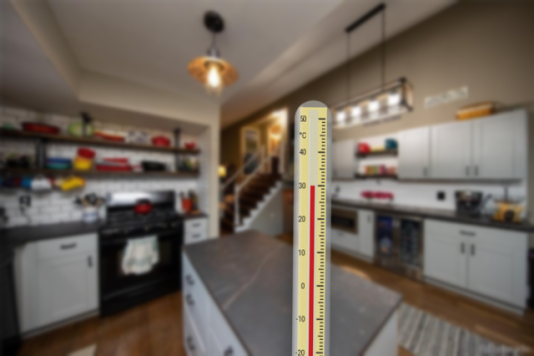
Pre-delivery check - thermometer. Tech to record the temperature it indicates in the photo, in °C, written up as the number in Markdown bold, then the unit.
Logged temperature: **30** °C
